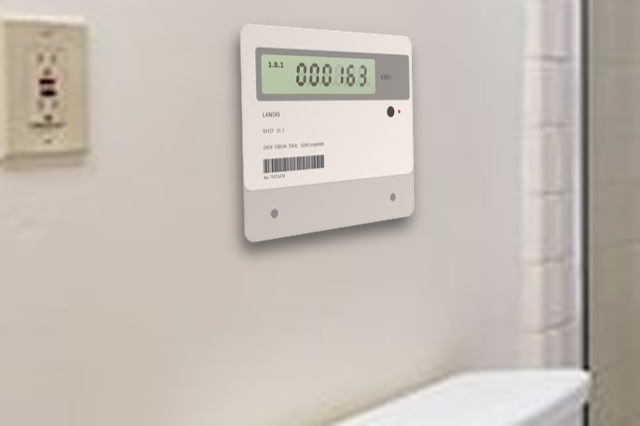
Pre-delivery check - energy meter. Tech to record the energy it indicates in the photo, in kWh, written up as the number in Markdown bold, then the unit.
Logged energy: **163** kWh
